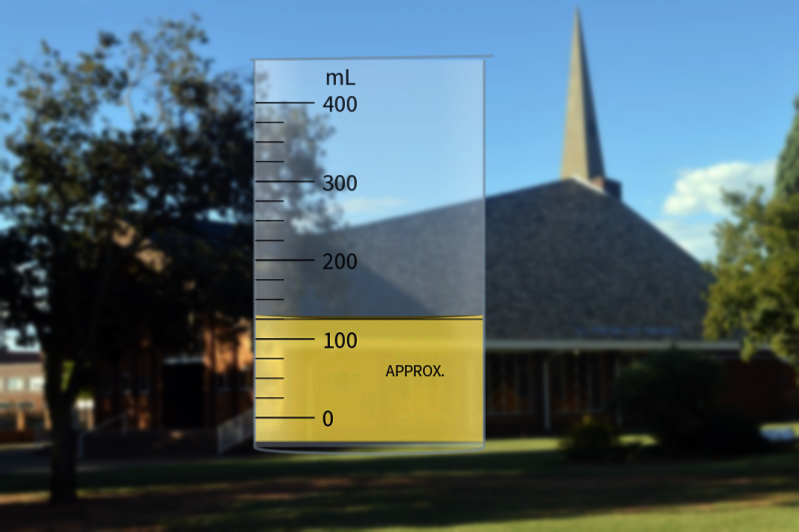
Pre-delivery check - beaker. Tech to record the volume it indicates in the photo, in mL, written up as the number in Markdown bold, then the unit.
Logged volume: **125** mL
